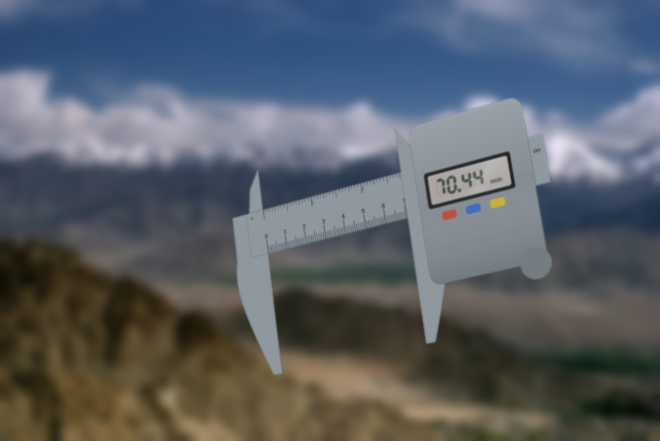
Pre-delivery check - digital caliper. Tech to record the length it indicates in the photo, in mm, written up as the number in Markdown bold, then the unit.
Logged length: **70.44** mm
